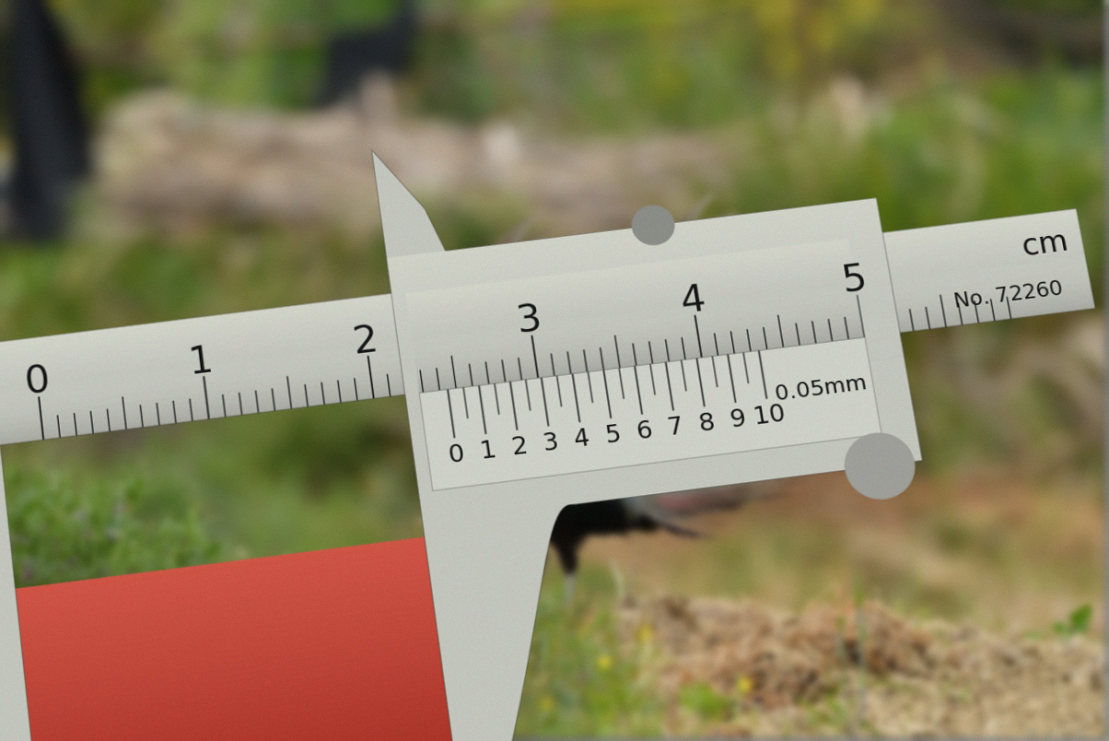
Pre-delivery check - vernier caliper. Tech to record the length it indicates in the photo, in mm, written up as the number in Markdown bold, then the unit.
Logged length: **24.5** mm
